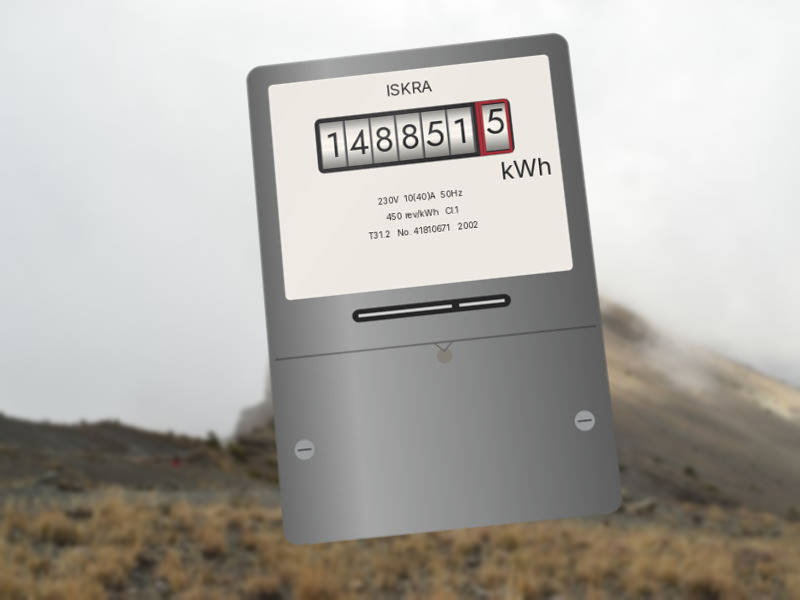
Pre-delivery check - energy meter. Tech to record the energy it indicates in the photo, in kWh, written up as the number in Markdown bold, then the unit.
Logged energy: **148851.5** kWh
